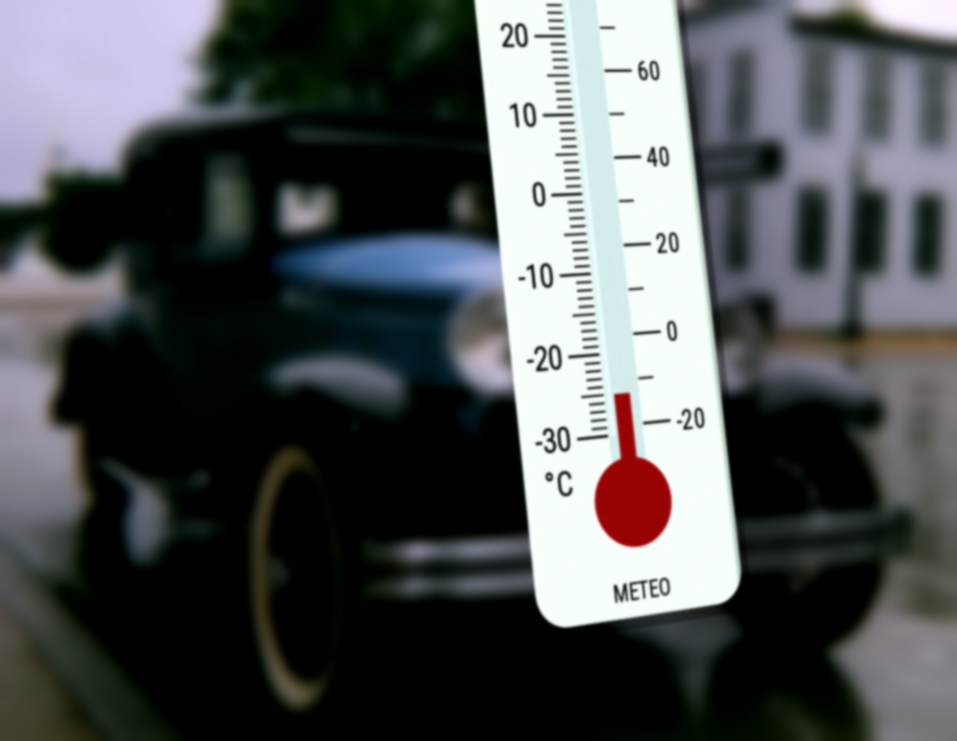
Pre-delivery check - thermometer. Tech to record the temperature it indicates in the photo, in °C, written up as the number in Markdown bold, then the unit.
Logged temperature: **-25** °C
